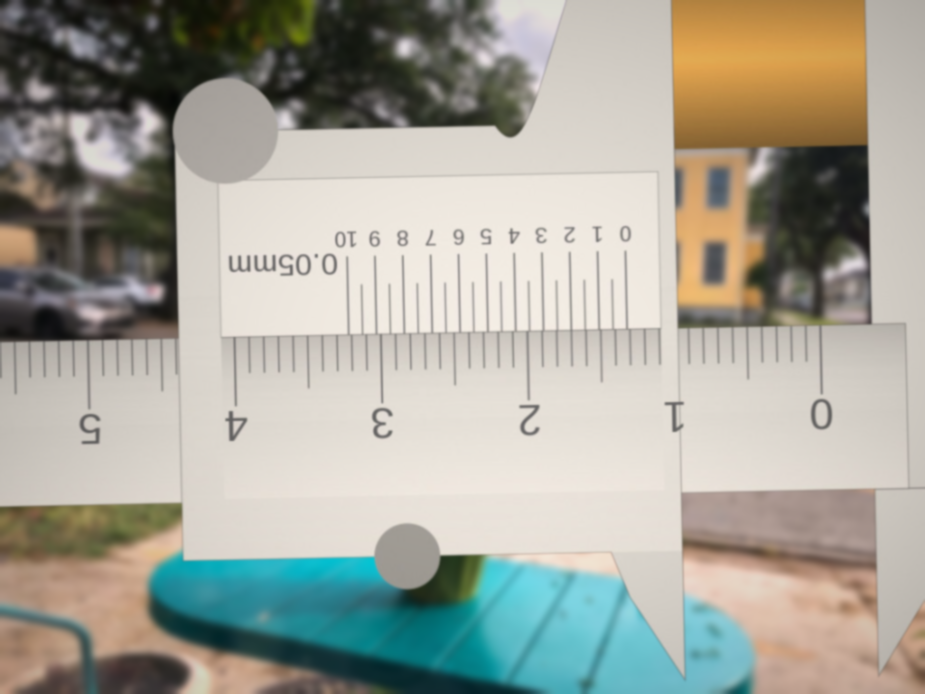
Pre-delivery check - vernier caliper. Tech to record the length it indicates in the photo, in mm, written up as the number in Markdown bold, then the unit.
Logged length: **13.2** mm
